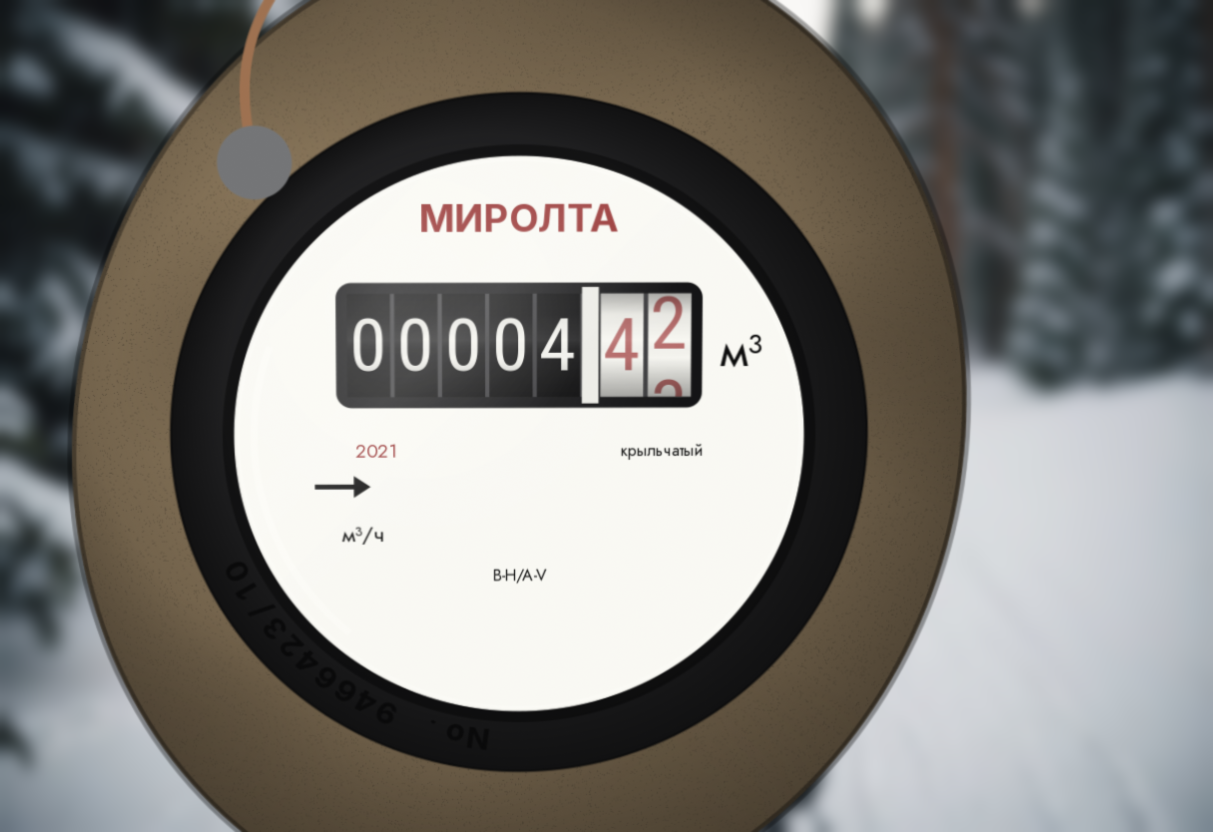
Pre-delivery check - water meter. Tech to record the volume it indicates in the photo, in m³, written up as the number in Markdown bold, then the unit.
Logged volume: **4.42** m³
